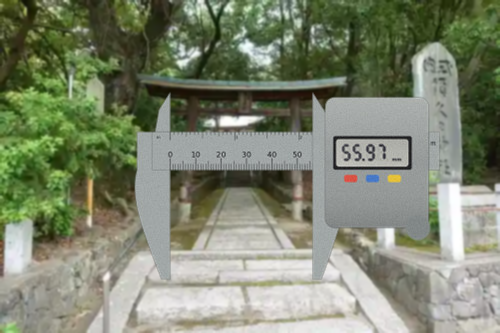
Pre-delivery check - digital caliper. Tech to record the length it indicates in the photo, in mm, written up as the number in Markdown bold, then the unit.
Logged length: **55.97** mm
